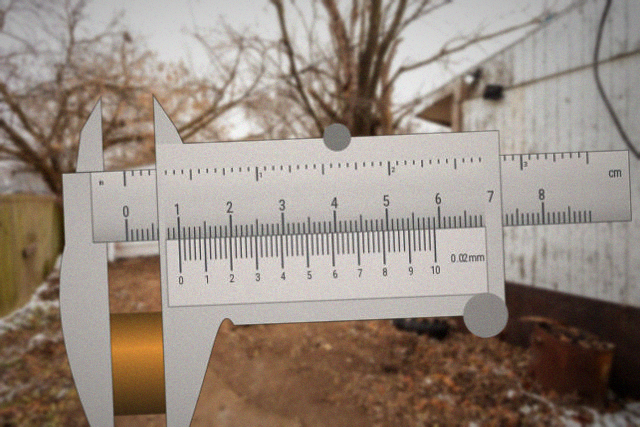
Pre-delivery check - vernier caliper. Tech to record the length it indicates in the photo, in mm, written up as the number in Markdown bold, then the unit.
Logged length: **10.0** mm
